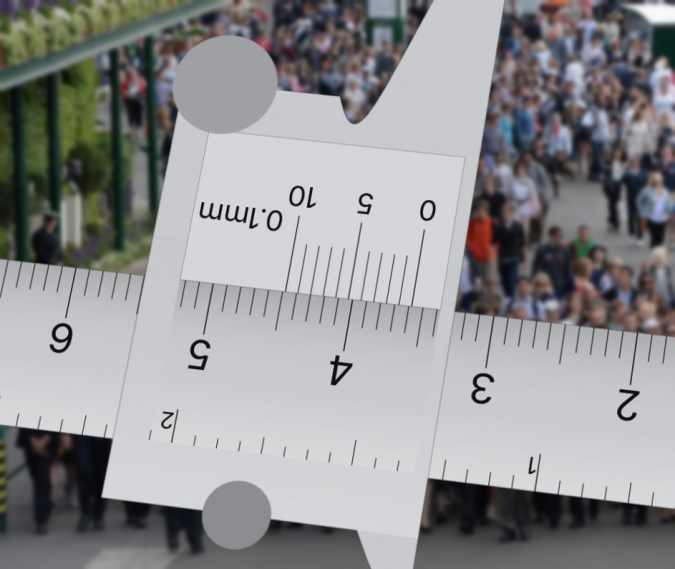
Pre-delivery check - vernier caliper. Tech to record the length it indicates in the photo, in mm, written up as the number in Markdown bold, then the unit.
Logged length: **35.8** mm
